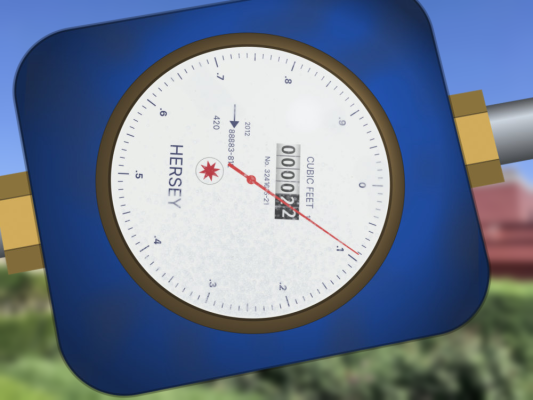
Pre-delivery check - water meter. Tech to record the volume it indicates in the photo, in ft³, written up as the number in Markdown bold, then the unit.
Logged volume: **22.09** ft³
